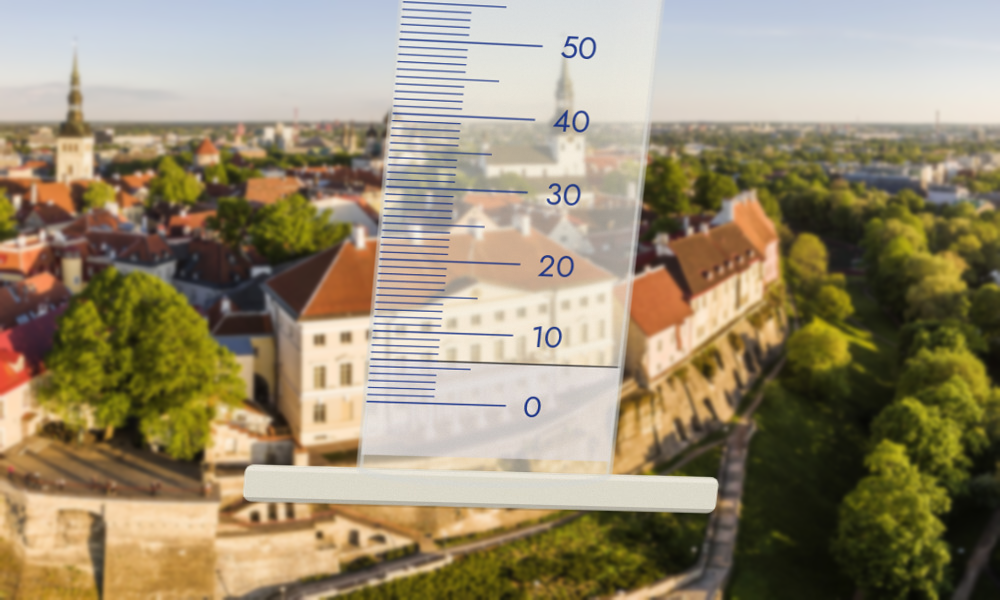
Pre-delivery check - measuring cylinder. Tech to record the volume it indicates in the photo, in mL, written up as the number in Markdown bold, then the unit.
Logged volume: **6** mL
